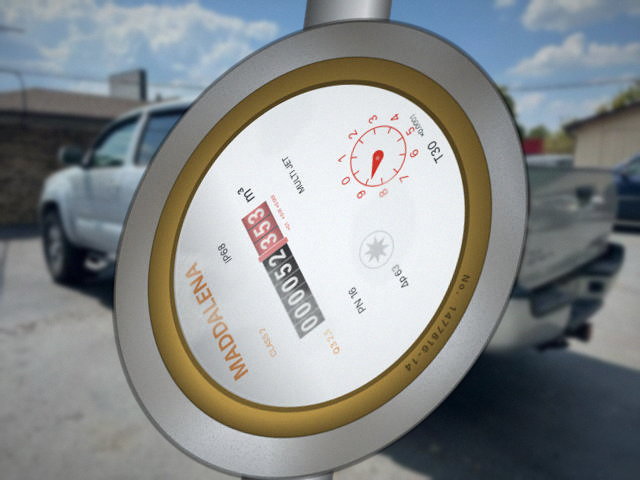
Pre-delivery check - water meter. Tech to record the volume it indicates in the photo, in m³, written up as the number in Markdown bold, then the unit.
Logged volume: **52.3538** m³
